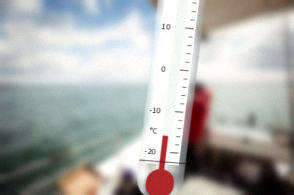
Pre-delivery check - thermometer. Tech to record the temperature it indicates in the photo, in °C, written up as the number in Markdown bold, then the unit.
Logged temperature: **-16** °C
